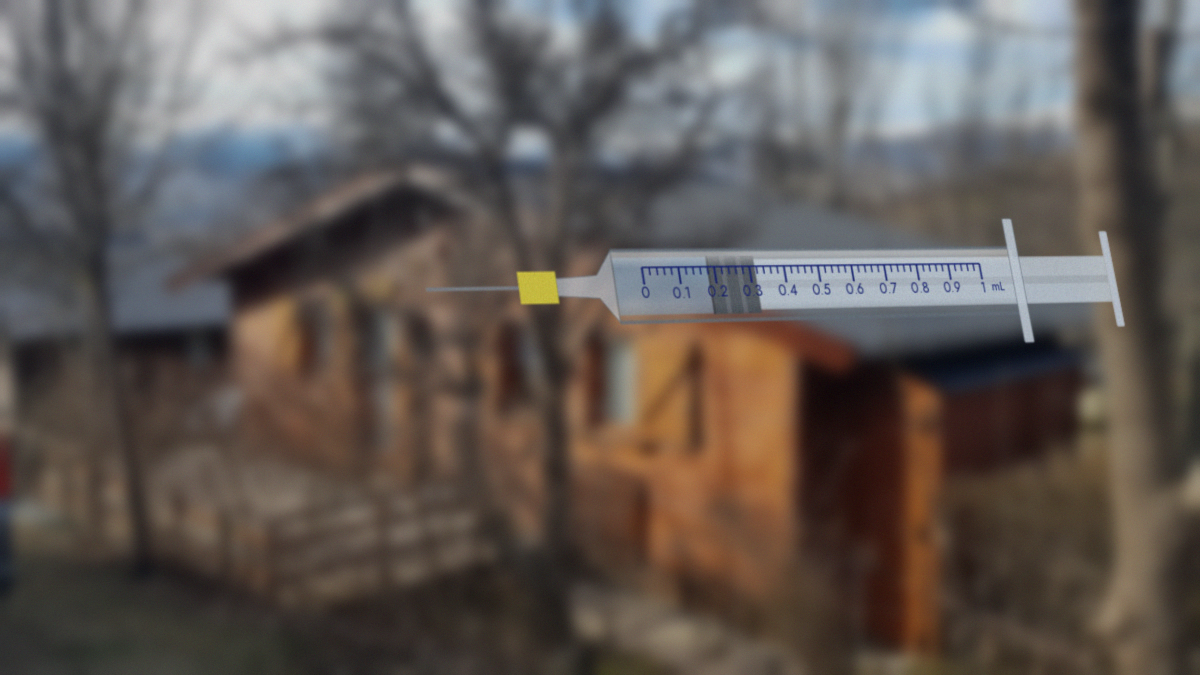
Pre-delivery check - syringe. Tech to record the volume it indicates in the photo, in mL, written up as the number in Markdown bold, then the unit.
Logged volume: **0.18** mL
